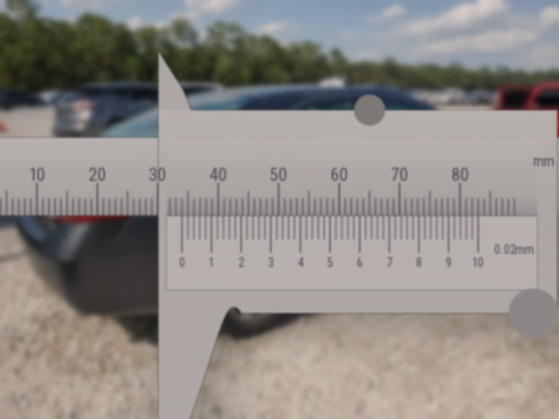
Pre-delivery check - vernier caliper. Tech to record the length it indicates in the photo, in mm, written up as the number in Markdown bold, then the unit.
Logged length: **34.0** mm
